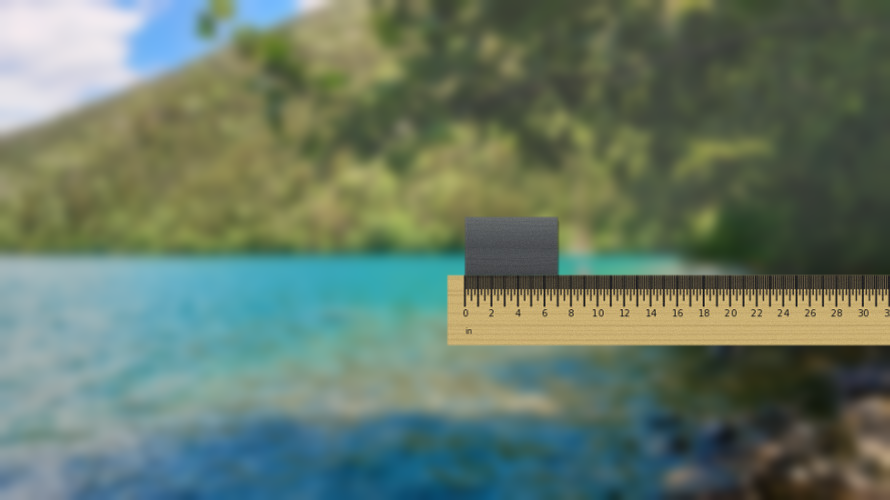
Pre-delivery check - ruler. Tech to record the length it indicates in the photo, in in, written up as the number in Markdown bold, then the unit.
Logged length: **7** in
